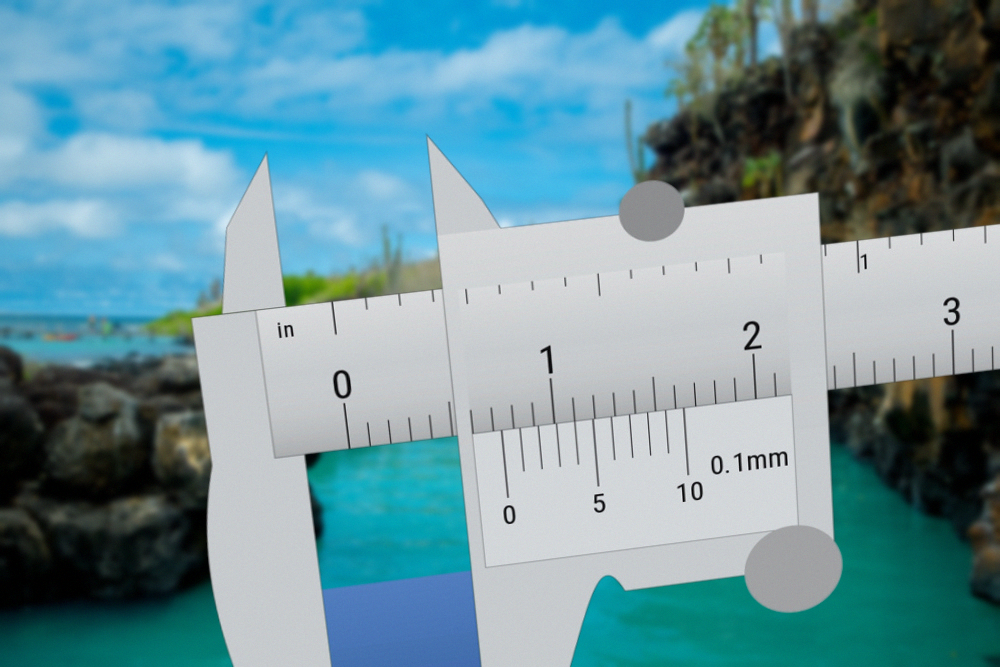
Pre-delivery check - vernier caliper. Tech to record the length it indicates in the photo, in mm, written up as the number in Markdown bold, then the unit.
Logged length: **7.4** mm
